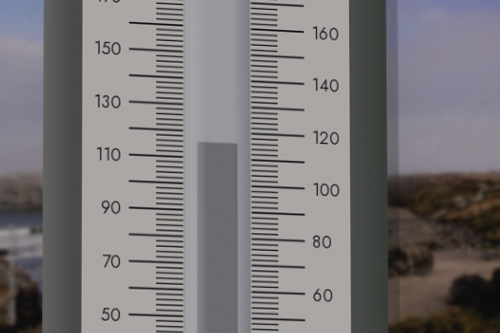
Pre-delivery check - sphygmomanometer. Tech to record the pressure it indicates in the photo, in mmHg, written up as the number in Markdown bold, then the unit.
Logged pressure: **116** mmHg
